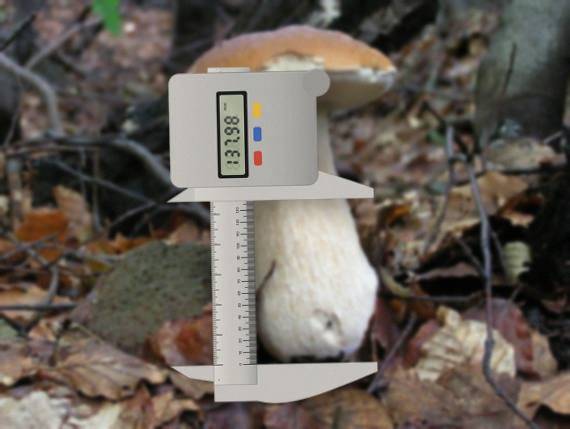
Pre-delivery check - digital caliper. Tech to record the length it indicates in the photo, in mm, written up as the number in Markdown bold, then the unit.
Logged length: **137.98** mm
